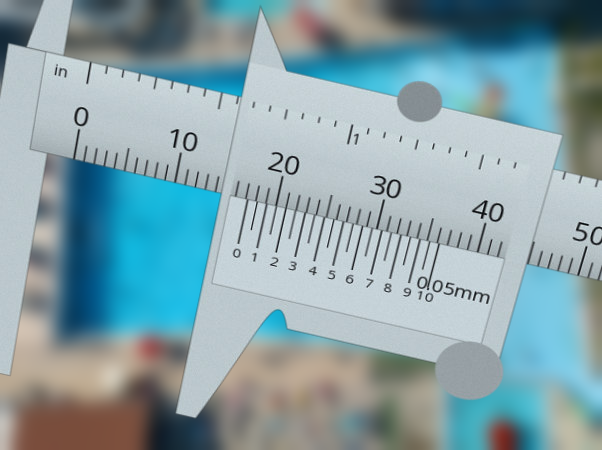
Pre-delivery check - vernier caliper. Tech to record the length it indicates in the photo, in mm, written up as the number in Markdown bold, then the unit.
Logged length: **17.2** mm
